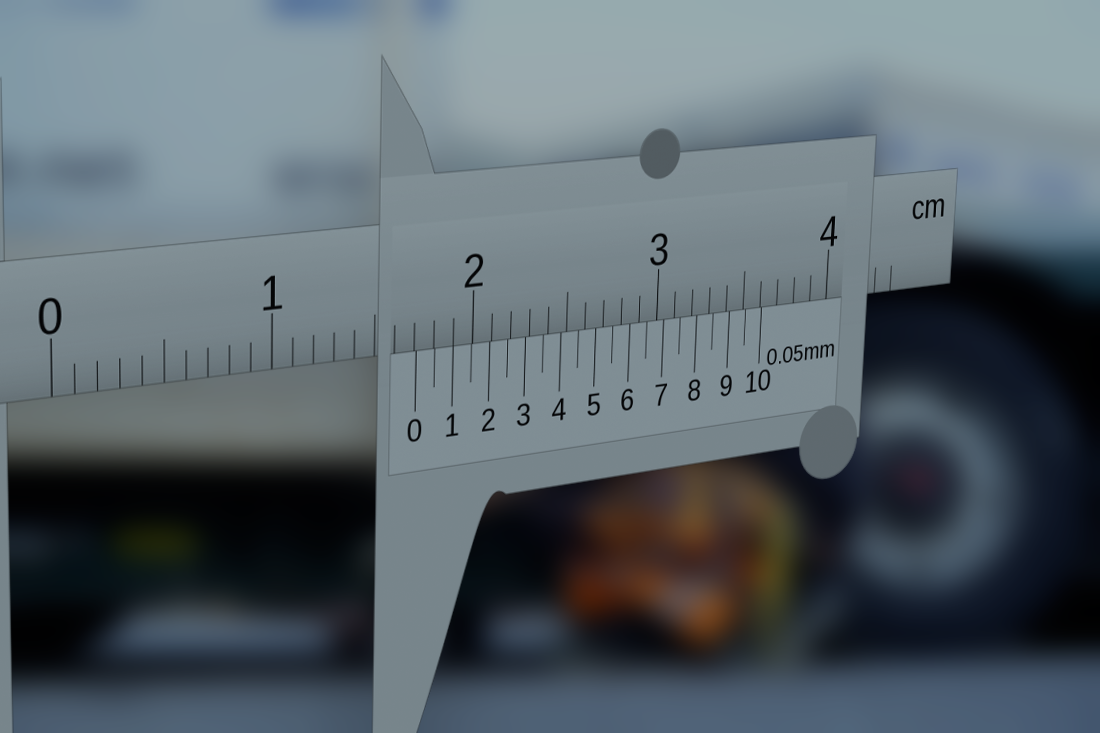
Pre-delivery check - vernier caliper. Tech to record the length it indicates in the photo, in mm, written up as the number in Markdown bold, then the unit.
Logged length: **17.1** mm
